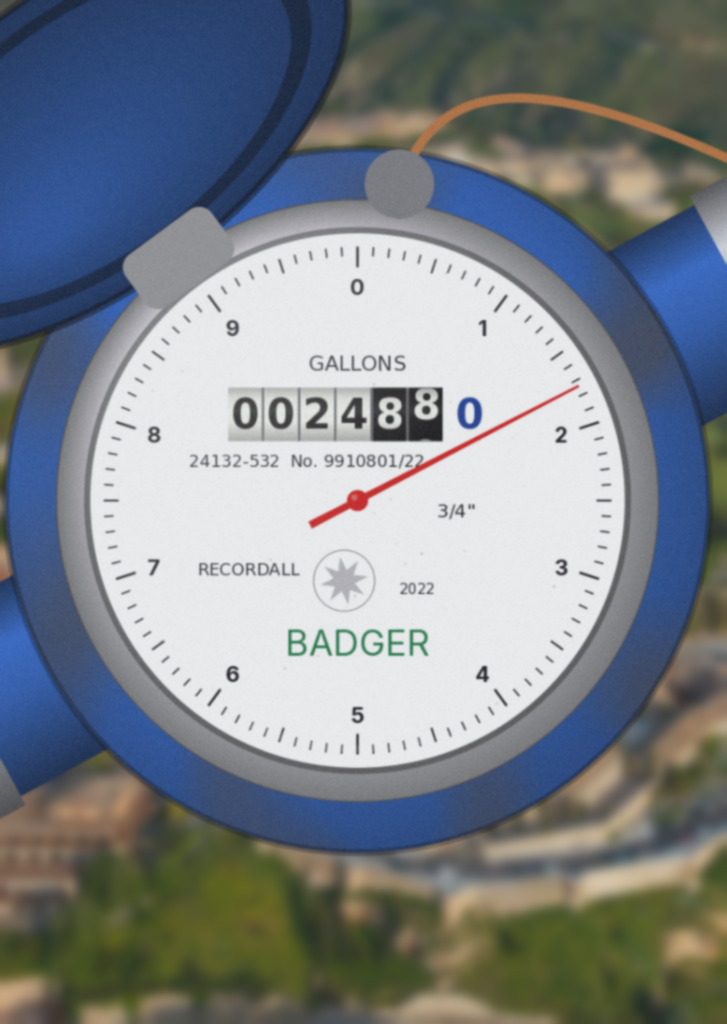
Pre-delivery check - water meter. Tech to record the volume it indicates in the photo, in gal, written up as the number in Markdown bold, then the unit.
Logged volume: **24881.7** gal
